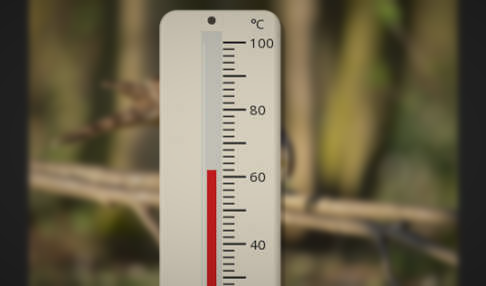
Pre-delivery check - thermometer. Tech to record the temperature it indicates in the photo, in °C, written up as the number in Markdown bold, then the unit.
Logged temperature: **62** °C
